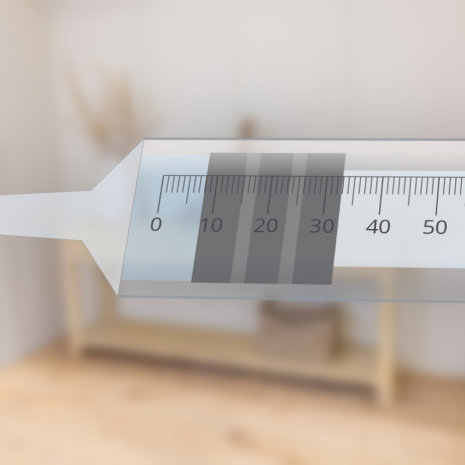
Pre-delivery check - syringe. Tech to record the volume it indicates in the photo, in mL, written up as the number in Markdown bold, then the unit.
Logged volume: **8** mL
